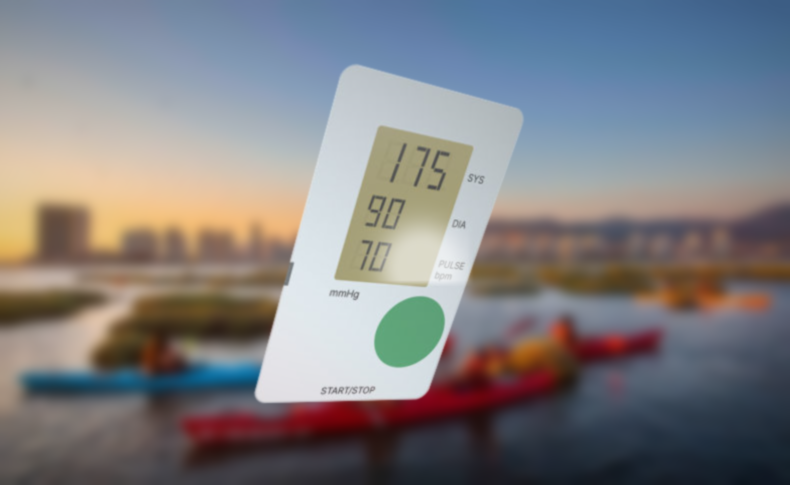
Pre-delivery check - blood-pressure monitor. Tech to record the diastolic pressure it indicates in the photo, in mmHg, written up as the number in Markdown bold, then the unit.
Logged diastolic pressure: **90** mmHg
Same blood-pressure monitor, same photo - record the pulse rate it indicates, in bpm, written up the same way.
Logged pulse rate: **70** bpm
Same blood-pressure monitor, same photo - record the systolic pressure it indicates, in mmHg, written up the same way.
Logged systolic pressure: **175** mmHg
